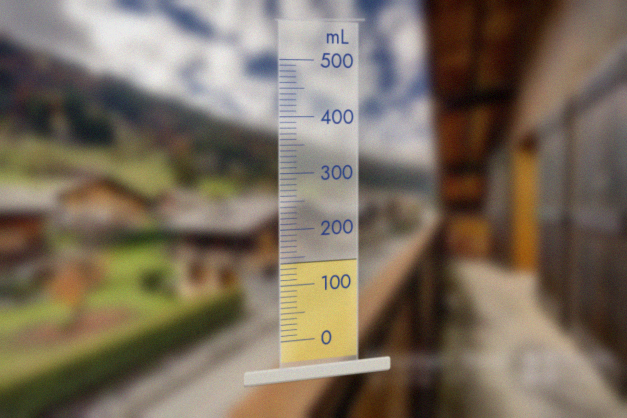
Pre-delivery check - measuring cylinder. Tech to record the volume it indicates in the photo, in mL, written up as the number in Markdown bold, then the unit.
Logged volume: **140** mL
